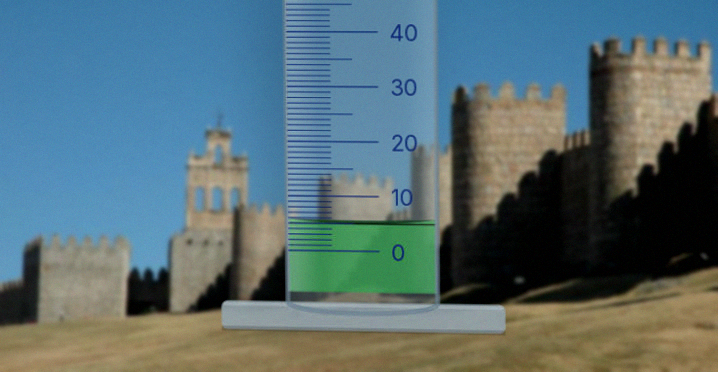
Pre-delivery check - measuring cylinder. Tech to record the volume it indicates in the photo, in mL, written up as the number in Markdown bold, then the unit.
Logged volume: **5** mL
